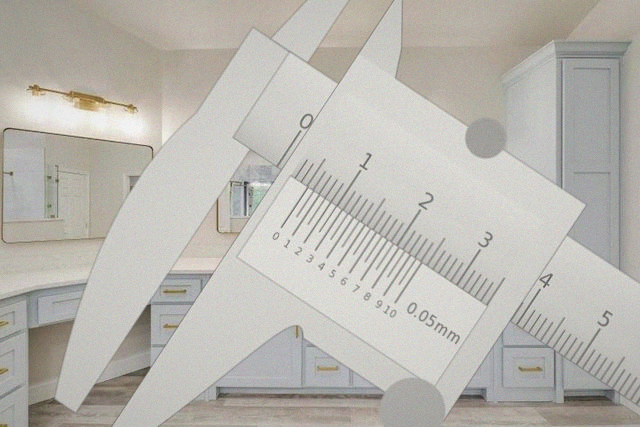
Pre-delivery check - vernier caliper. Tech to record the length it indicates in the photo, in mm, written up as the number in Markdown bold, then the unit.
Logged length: **5.2** mm
